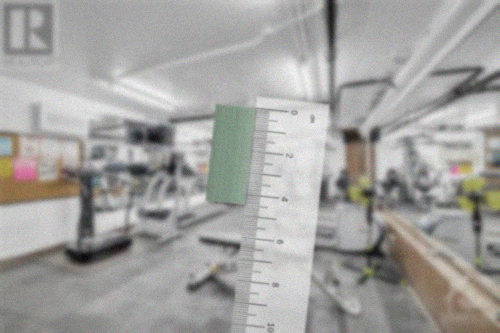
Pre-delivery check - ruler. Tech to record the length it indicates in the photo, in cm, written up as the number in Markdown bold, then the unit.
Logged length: **4.5** cm
